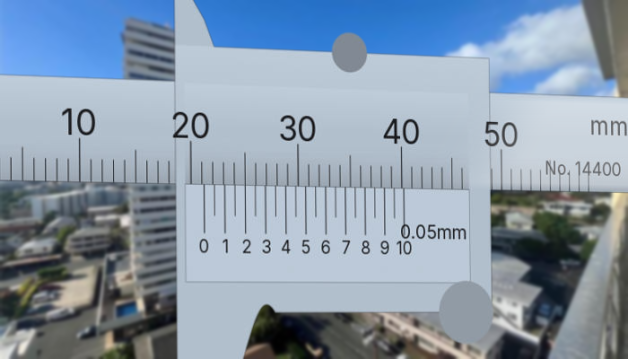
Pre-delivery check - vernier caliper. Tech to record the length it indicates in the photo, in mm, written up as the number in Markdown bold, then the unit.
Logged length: **21.2** mm
